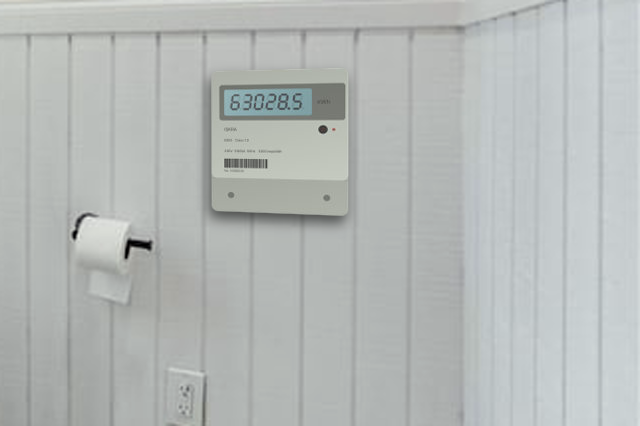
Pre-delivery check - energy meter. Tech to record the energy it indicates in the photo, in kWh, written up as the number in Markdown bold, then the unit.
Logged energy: **63028.5** kWh
